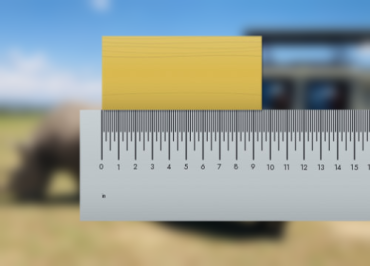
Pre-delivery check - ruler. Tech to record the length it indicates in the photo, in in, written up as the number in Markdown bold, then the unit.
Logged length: **9.5** in
